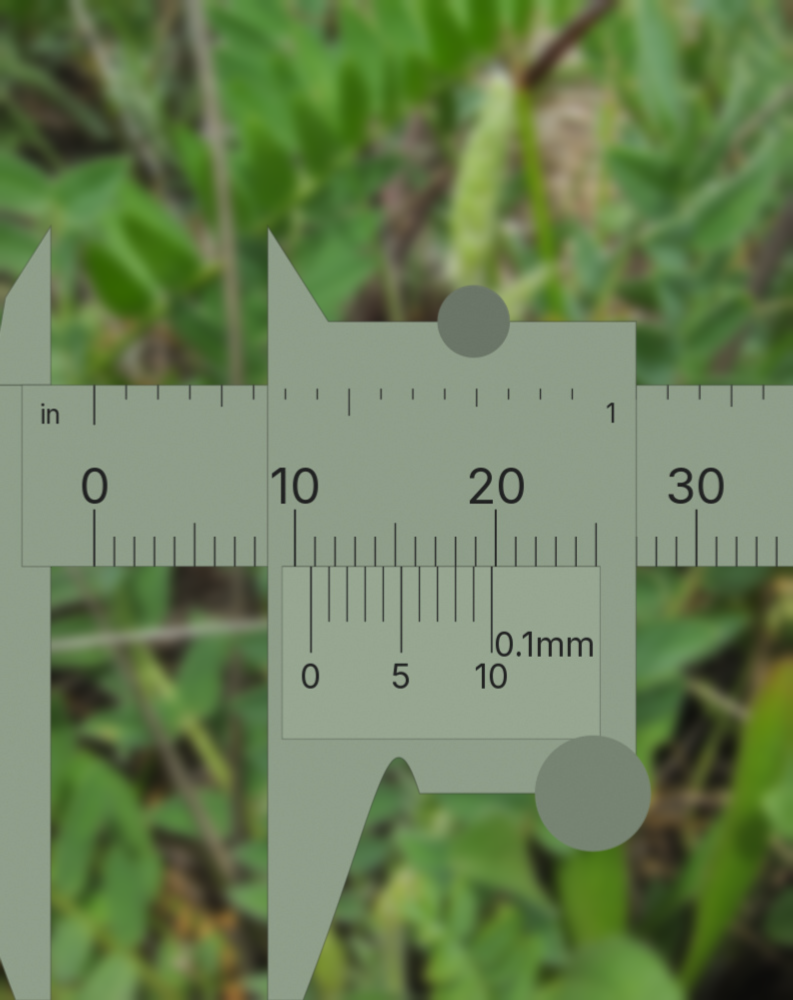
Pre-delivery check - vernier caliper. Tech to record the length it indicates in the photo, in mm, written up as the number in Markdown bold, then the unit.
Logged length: **10.8** mm
